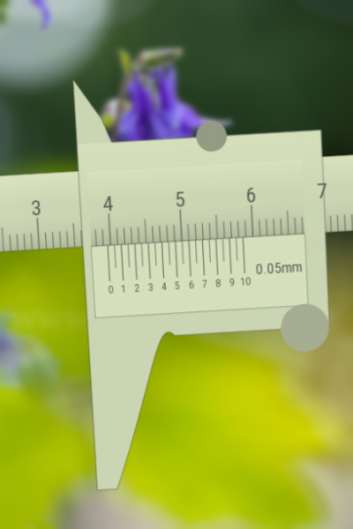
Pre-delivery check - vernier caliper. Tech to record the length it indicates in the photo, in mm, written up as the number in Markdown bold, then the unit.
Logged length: **39.6** mm
